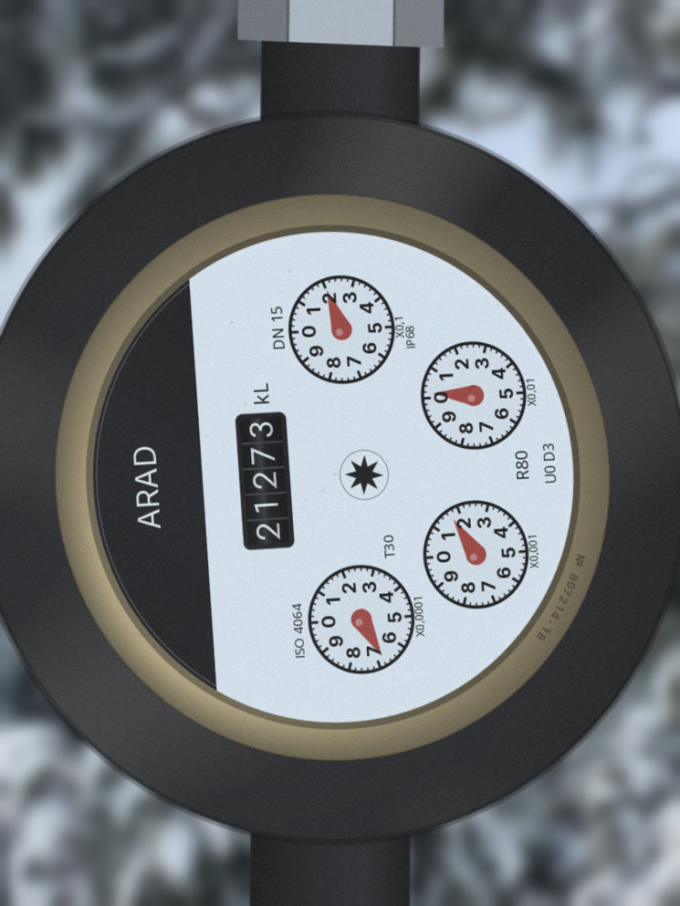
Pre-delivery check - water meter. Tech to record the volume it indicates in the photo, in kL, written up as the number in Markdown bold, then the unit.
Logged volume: **21273.2016** kL
